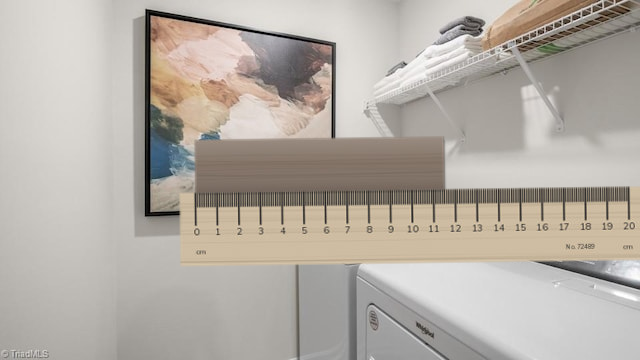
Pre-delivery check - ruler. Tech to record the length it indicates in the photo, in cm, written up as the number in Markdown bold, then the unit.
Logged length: **11.5** cm
